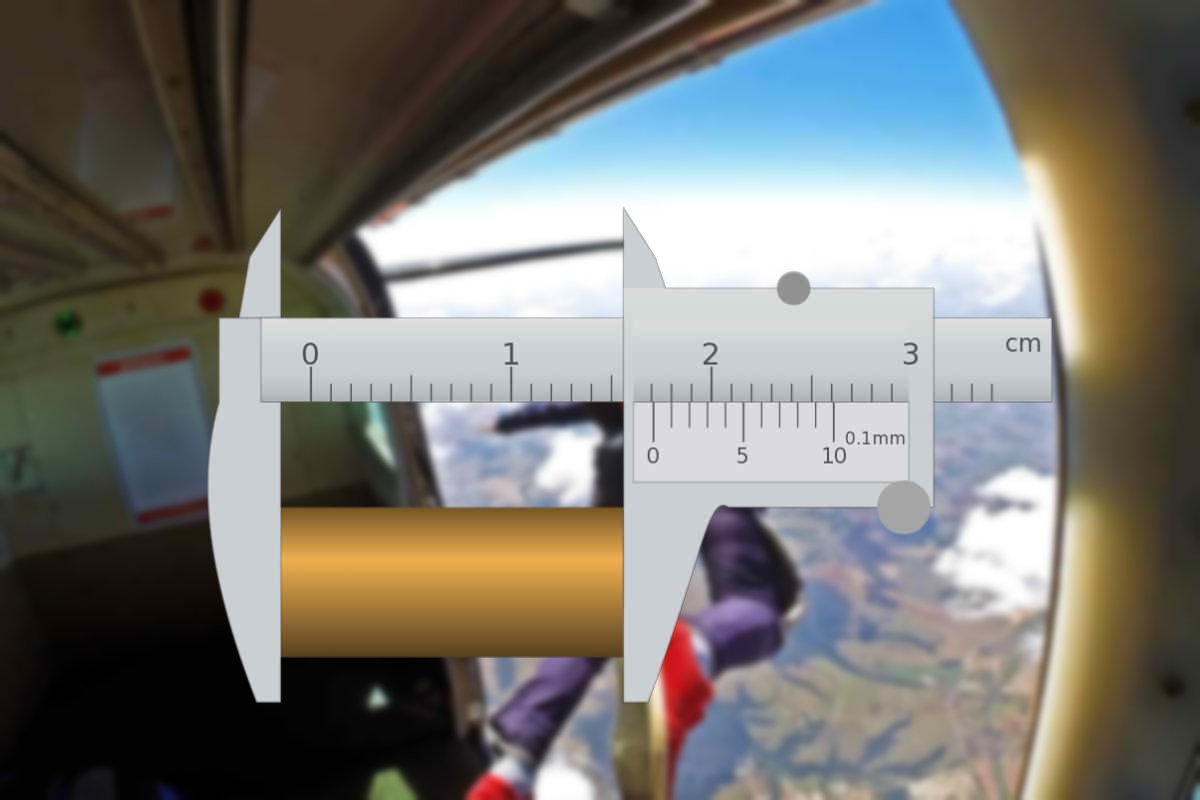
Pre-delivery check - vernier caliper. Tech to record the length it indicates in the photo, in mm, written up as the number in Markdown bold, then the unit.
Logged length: **17.1** mm
